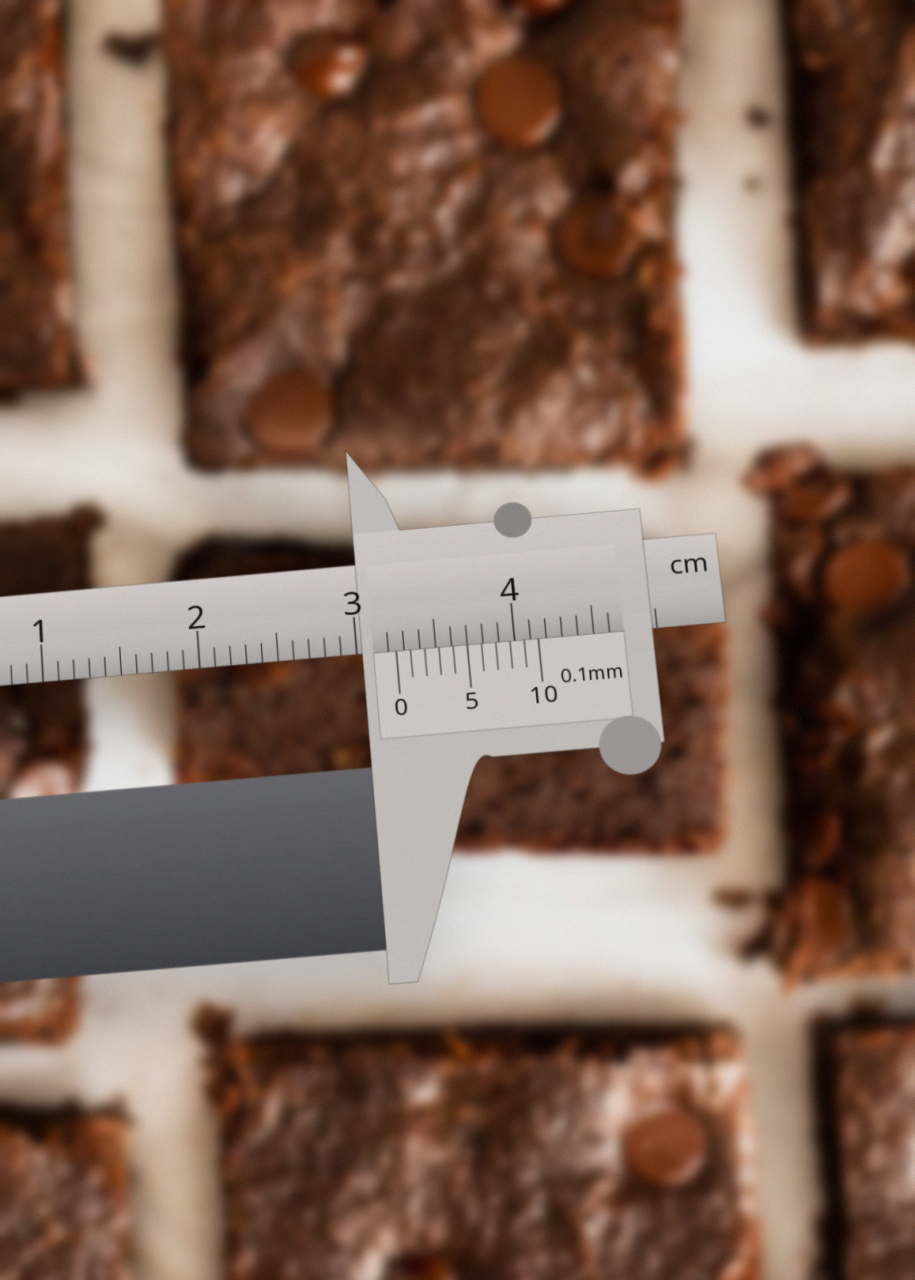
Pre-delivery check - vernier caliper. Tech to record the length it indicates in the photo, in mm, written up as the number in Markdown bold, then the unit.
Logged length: **32.5** mm
